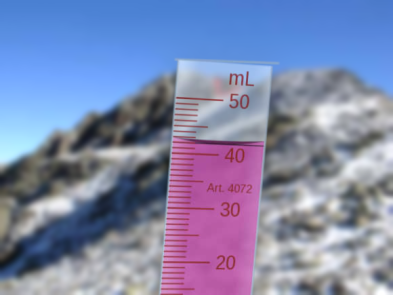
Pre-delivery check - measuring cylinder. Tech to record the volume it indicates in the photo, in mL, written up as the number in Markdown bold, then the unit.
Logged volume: **42** mL
